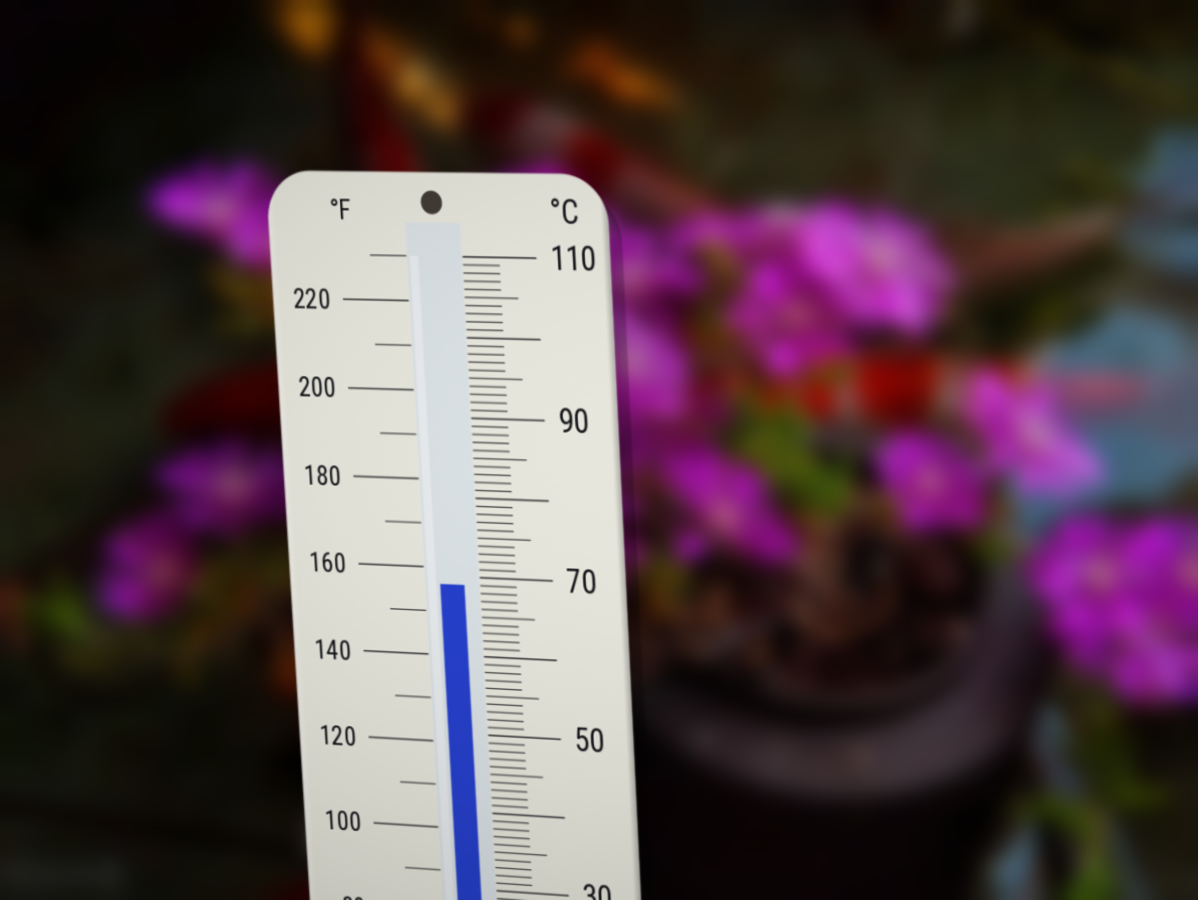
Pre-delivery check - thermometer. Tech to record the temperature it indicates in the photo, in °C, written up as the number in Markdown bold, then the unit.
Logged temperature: **69** °C
